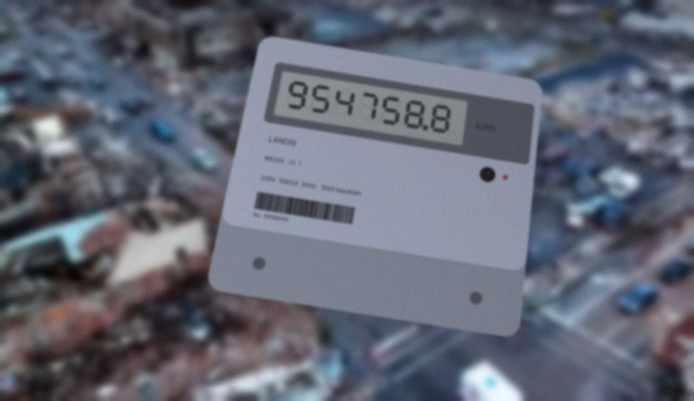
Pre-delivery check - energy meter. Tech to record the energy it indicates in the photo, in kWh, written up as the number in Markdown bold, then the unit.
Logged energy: **954758.8** kWh
